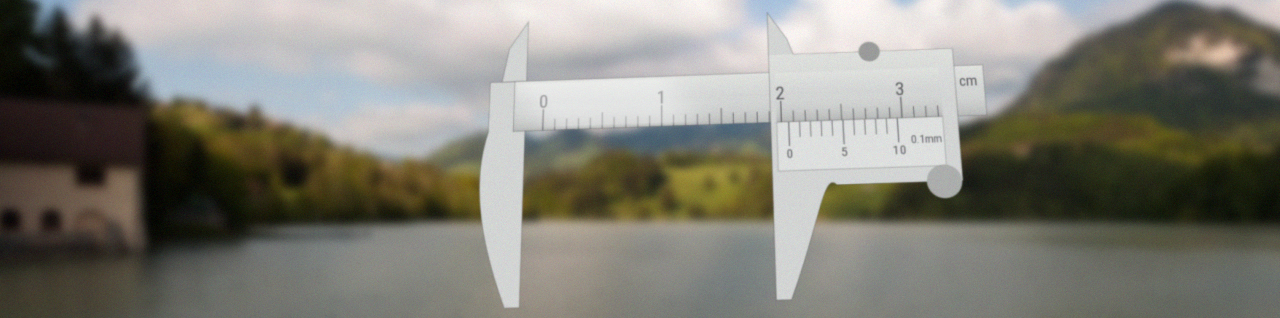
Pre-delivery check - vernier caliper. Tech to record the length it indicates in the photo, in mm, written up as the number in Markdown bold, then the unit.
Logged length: **20.6** mm
